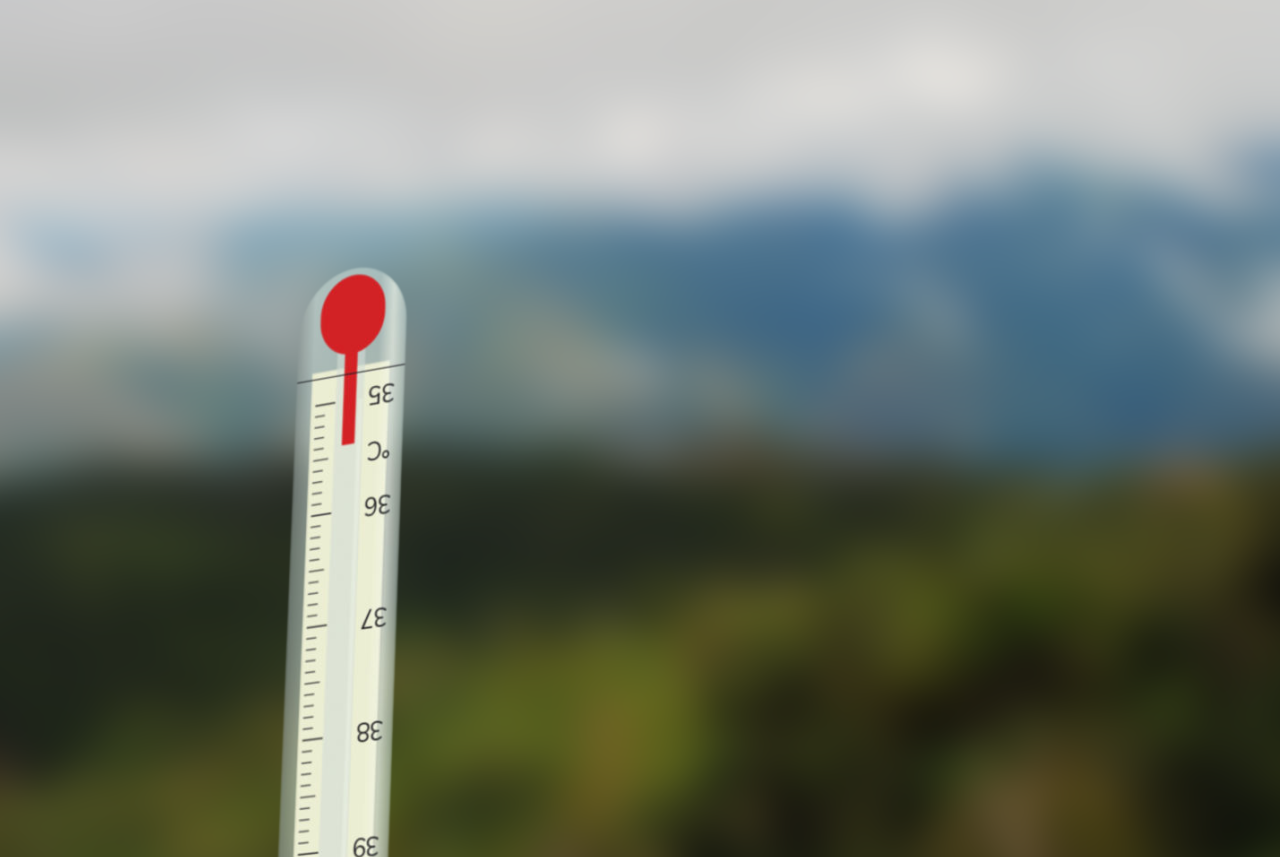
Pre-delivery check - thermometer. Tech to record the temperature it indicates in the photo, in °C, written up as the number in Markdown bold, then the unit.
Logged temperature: **35.4** °C
